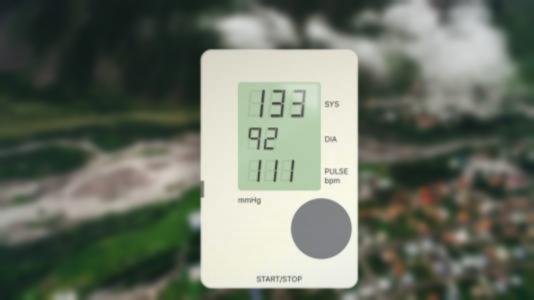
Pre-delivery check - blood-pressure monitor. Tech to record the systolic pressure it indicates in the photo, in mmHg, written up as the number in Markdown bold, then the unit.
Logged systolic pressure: **133** mmHg
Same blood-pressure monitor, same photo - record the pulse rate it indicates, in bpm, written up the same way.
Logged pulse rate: **111** bpm
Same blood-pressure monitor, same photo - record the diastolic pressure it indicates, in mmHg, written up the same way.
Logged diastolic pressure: **92** mmHg
